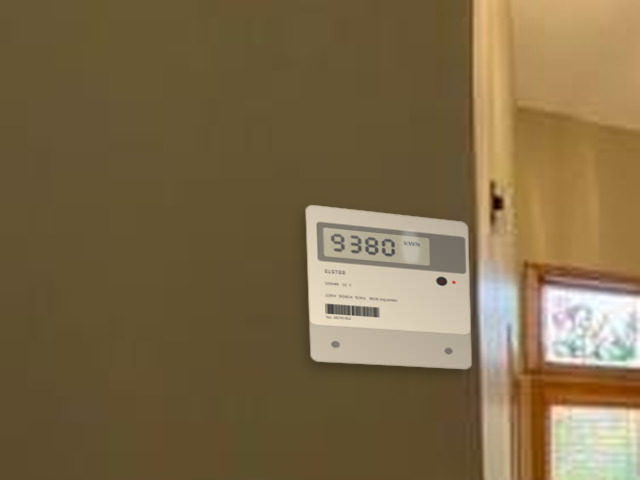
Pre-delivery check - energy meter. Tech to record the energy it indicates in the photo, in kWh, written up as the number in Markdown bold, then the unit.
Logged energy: **9380** kWh
